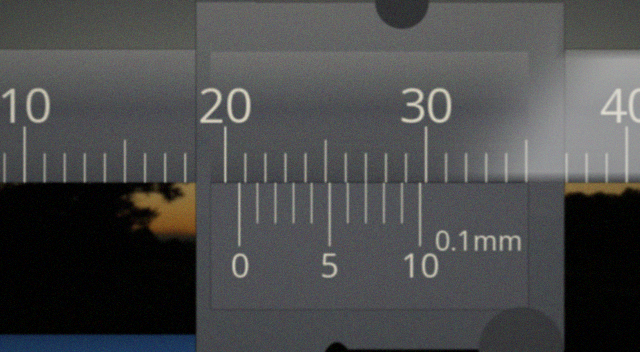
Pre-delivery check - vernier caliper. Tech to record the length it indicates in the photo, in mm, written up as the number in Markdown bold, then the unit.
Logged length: **20.7** mm
